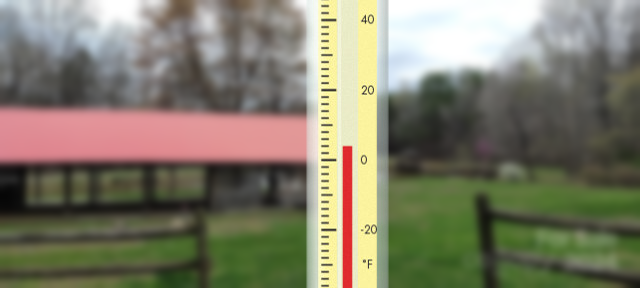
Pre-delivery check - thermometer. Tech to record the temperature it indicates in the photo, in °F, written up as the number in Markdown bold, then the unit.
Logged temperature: **4** °F
